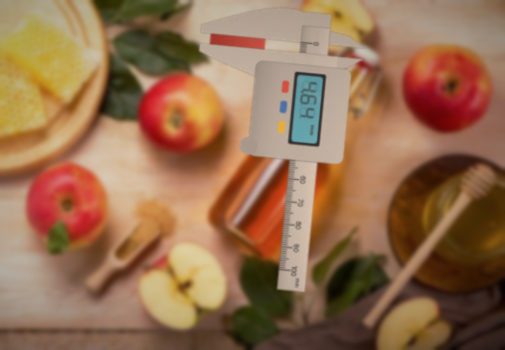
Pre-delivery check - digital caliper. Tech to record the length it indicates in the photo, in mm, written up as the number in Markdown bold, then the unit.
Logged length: **4.64** mm
